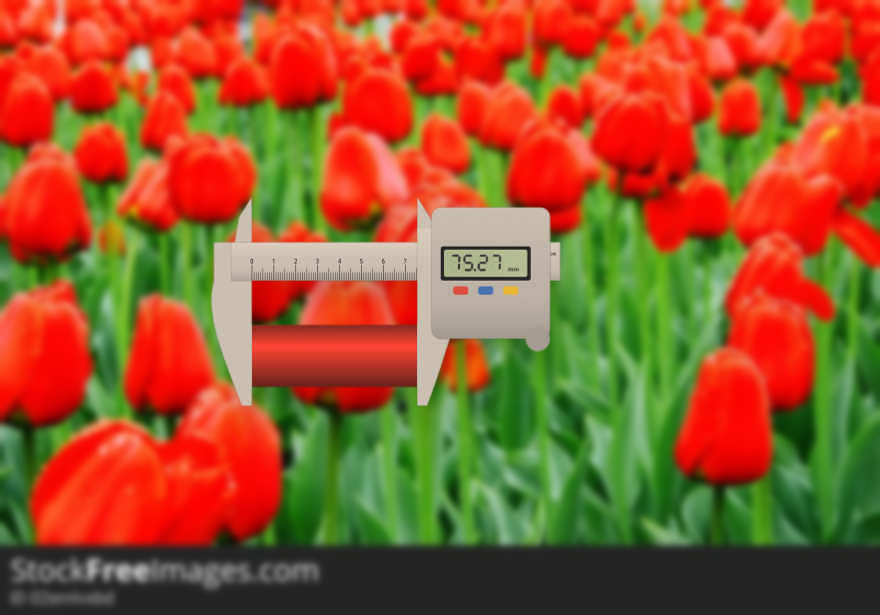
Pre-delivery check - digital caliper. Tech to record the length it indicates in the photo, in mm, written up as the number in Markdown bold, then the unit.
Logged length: **75.27** mm
